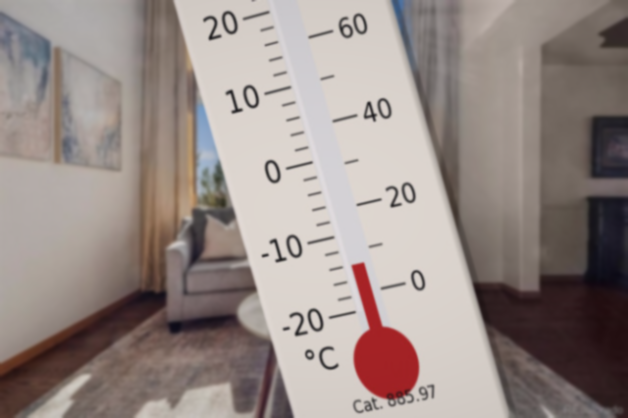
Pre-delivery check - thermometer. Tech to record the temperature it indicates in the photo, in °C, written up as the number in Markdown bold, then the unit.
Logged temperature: **-14** °C
